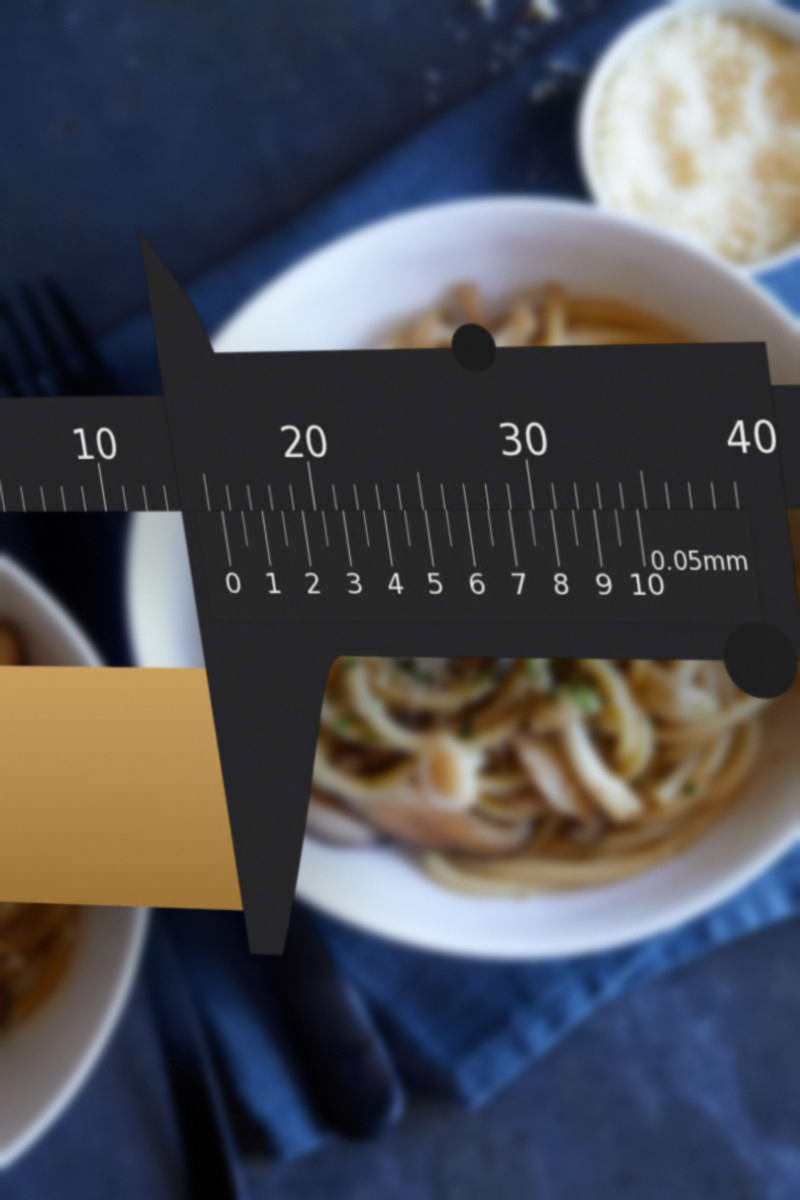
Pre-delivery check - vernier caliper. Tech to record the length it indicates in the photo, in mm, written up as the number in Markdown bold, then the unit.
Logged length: **15.6** mm
